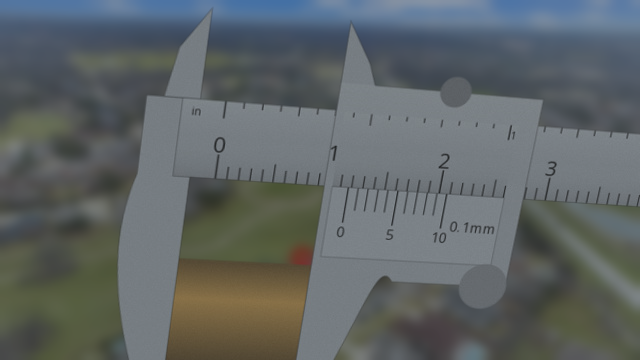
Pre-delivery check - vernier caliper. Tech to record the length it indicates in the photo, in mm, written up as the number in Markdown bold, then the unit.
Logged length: **11.7** mm
